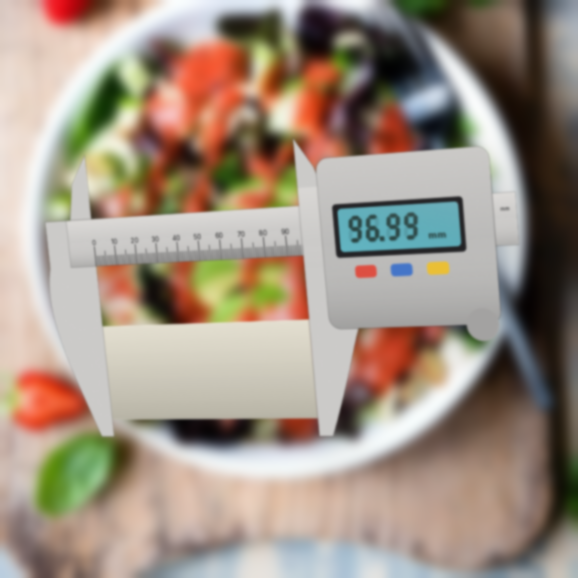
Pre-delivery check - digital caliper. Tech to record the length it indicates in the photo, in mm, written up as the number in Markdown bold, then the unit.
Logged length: **96.99** mm
